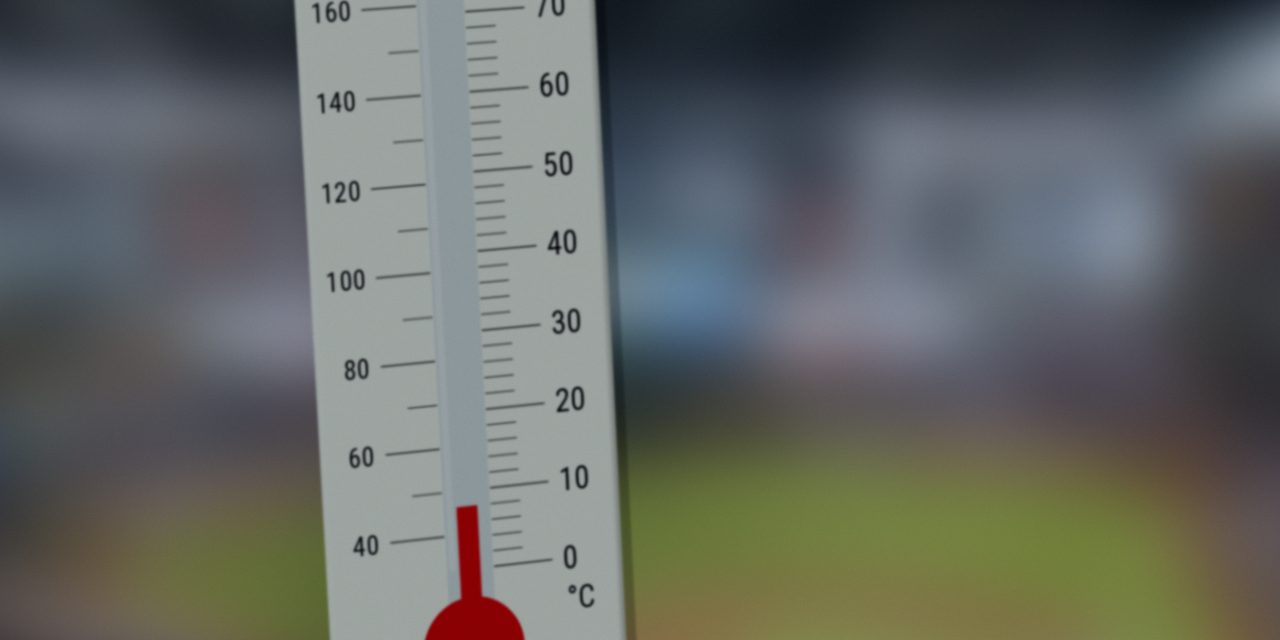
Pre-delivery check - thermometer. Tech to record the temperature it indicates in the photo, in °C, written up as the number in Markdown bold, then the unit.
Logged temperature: **8** °C
